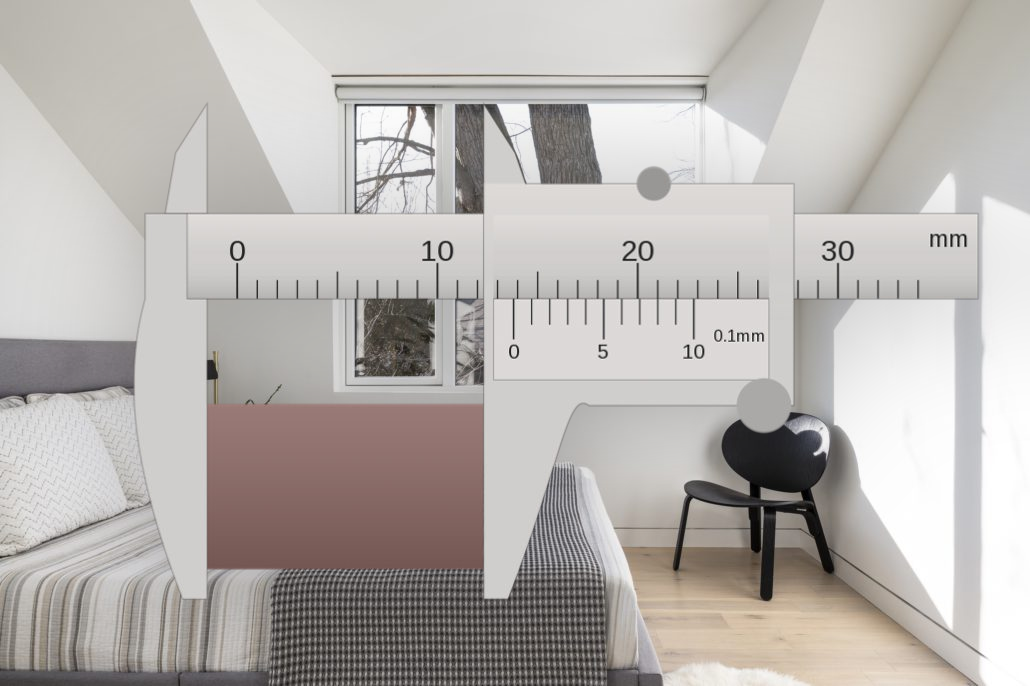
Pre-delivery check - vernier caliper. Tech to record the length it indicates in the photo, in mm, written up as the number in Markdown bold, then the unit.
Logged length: **13.8** mm
